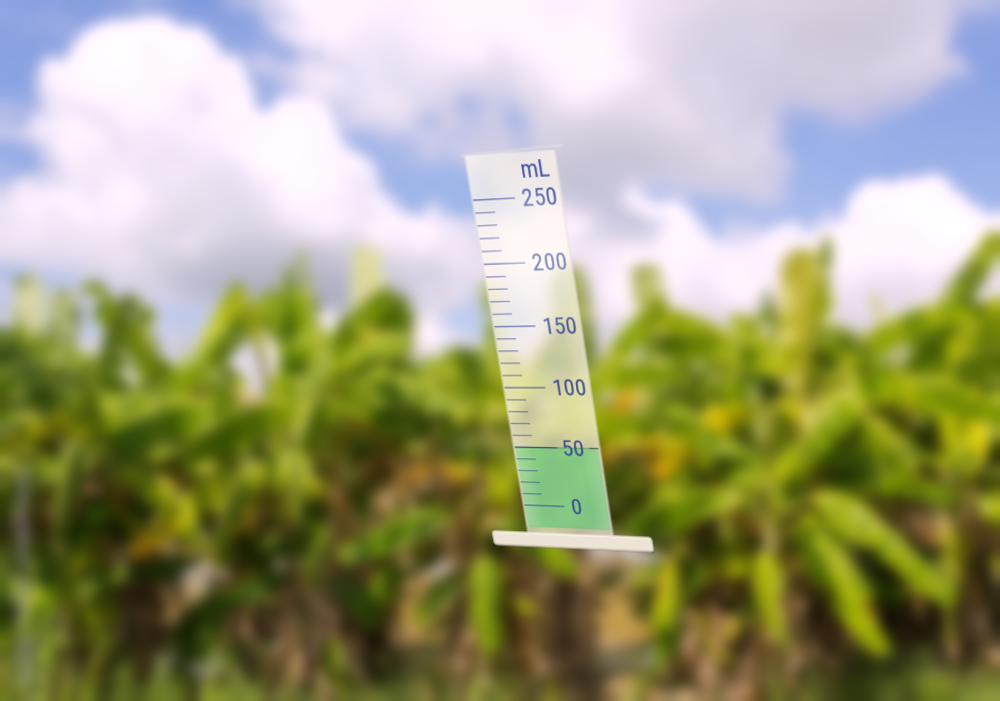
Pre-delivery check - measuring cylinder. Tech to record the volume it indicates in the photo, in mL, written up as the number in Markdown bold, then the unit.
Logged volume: **50** mL
